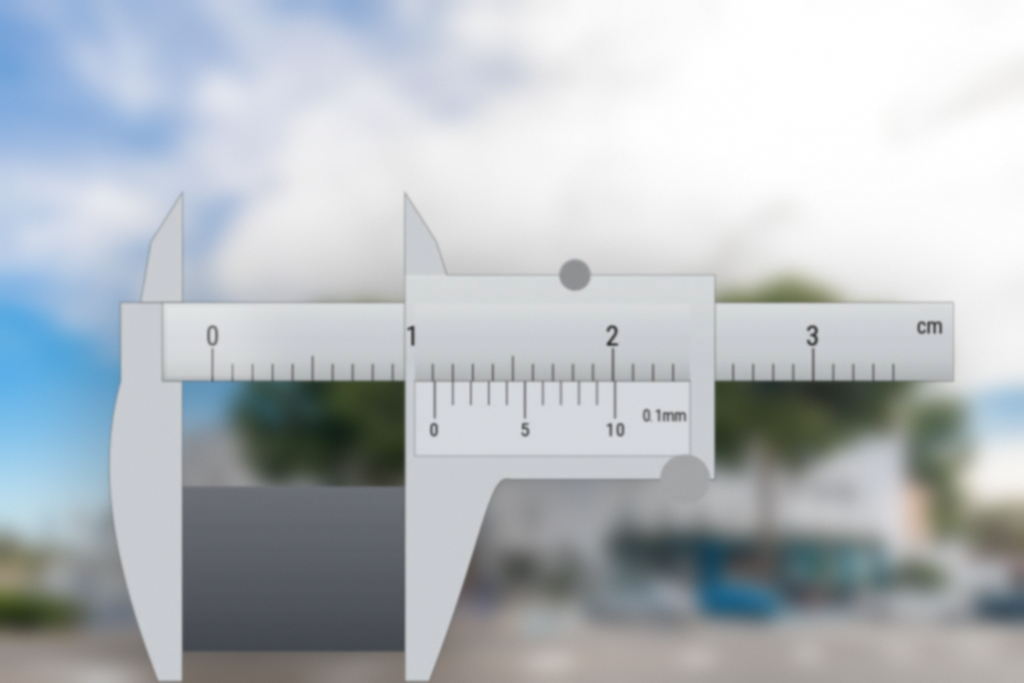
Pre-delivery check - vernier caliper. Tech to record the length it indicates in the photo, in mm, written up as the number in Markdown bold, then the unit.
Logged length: **11.1** mm
